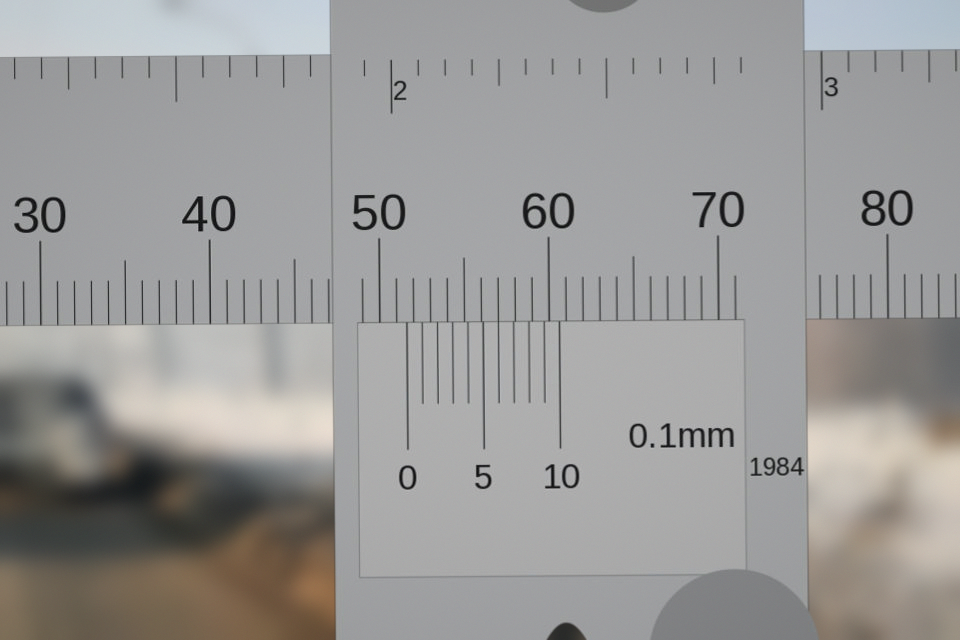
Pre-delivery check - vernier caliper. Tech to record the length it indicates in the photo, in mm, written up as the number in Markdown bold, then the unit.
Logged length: **51.6** mm
